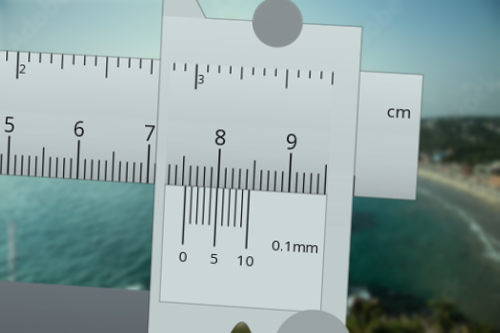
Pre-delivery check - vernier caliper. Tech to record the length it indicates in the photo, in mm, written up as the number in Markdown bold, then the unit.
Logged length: **75.4** mm
